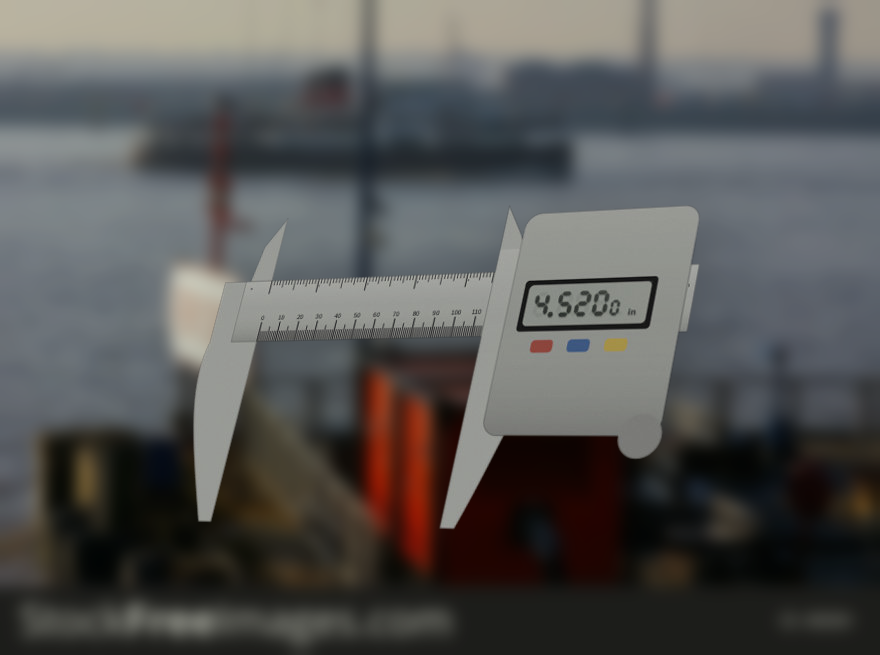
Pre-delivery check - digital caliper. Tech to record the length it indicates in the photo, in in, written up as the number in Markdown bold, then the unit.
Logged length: **4.5200** in
